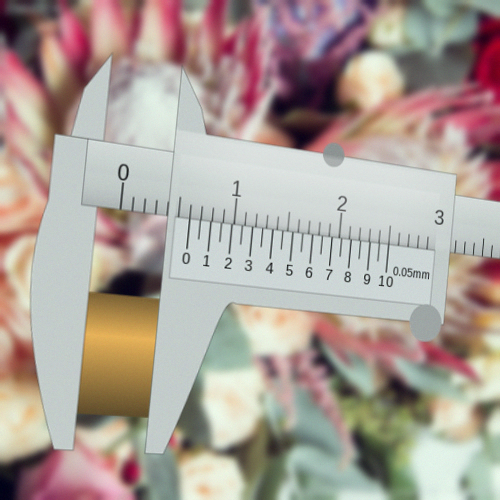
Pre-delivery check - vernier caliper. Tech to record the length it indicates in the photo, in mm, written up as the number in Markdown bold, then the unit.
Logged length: **6.0** mm
